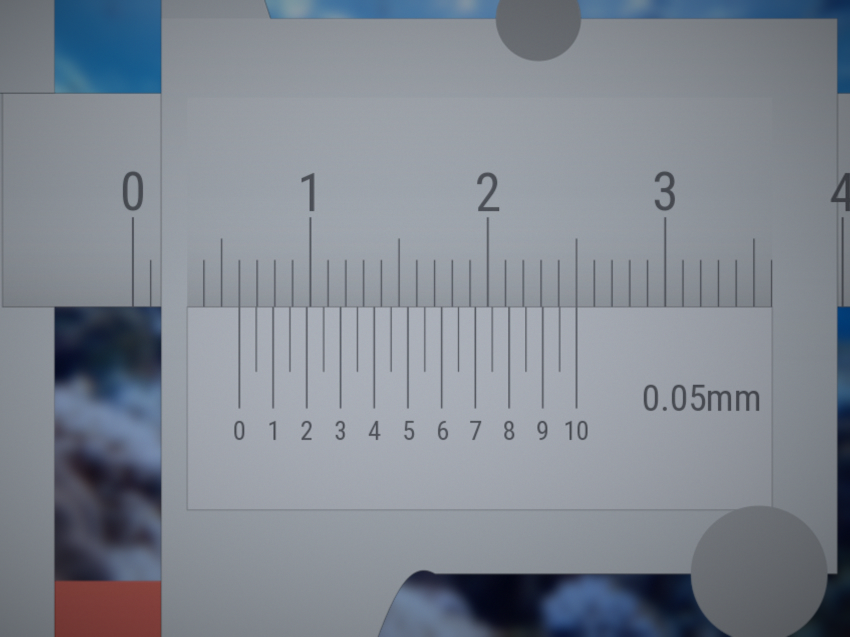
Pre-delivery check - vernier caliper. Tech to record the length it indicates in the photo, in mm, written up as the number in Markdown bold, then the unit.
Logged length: **6.0** mm
